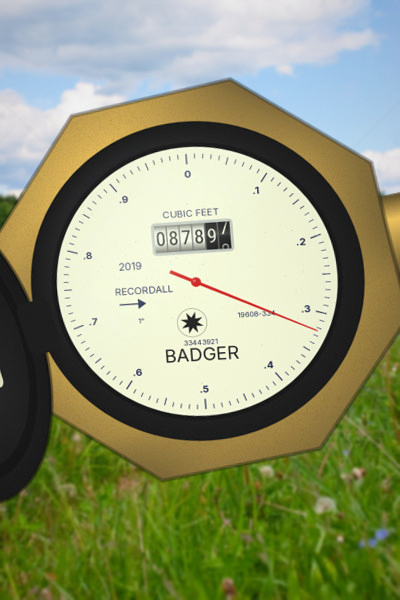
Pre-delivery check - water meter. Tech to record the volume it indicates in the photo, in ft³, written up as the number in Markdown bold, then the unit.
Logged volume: **87897.32** ft³
